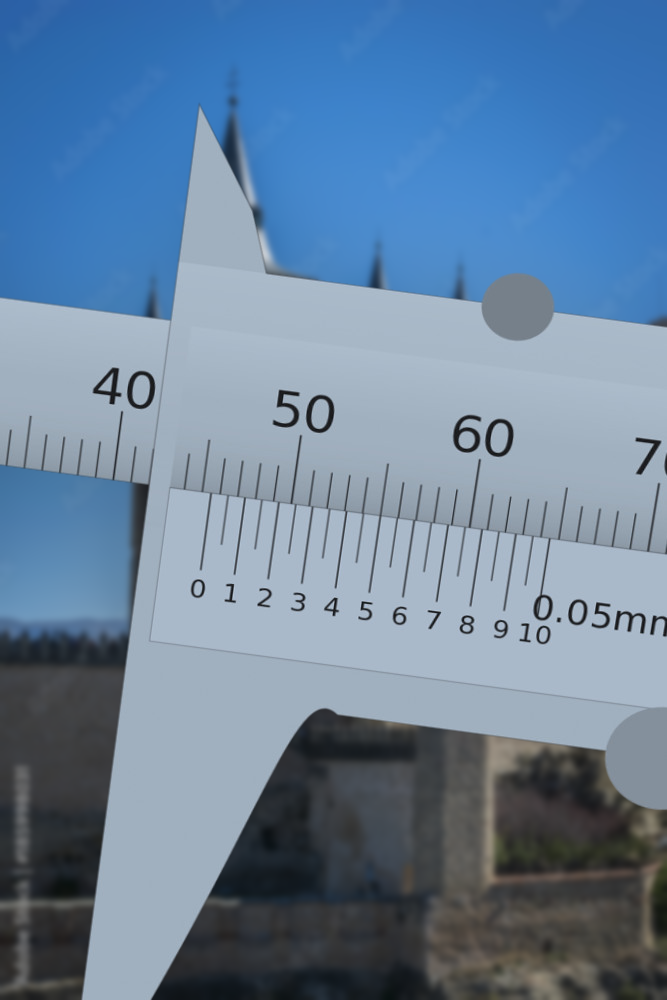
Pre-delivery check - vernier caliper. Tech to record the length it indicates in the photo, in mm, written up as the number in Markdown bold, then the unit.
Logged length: **45.5** mm
